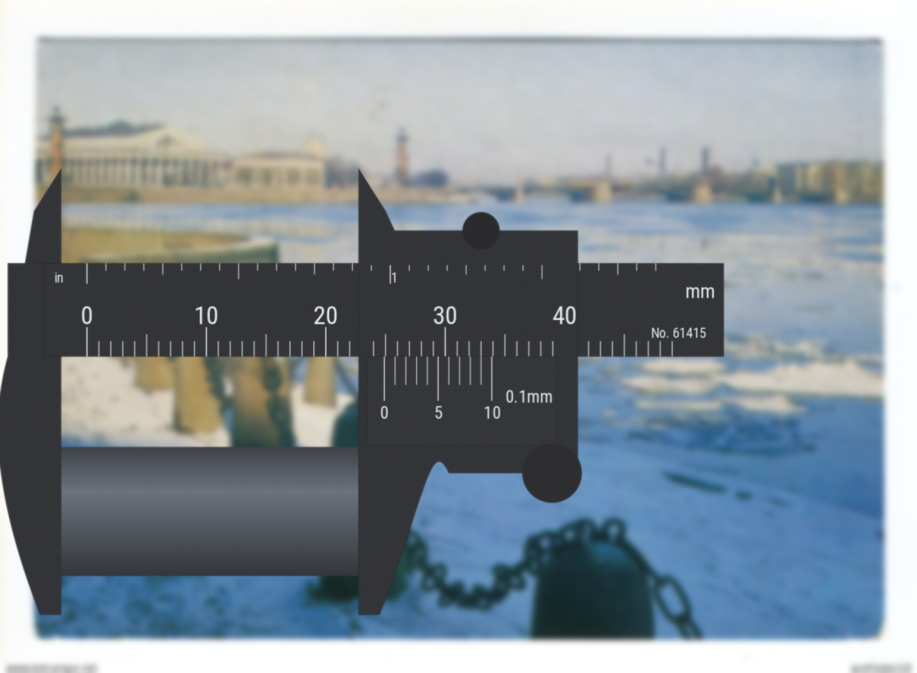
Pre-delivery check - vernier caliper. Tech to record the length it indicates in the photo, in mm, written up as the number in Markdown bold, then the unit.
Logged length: **24.9** mm
